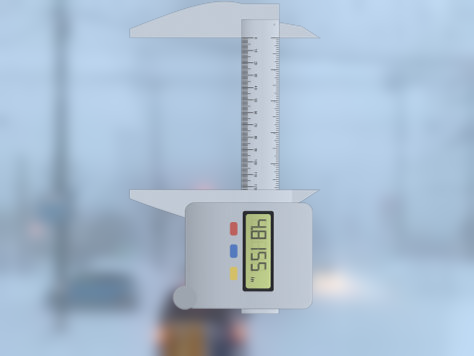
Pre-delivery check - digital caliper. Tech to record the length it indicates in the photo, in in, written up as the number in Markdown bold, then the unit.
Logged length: **4.8155** in
